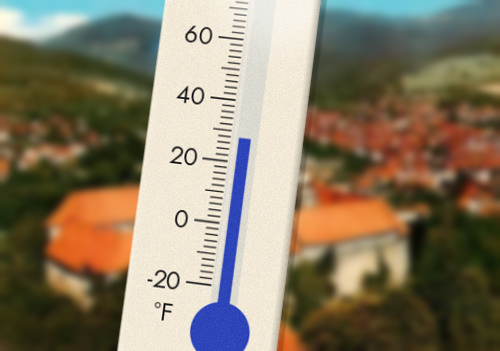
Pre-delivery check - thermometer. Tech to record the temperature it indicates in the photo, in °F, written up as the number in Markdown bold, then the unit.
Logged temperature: **28** °F
